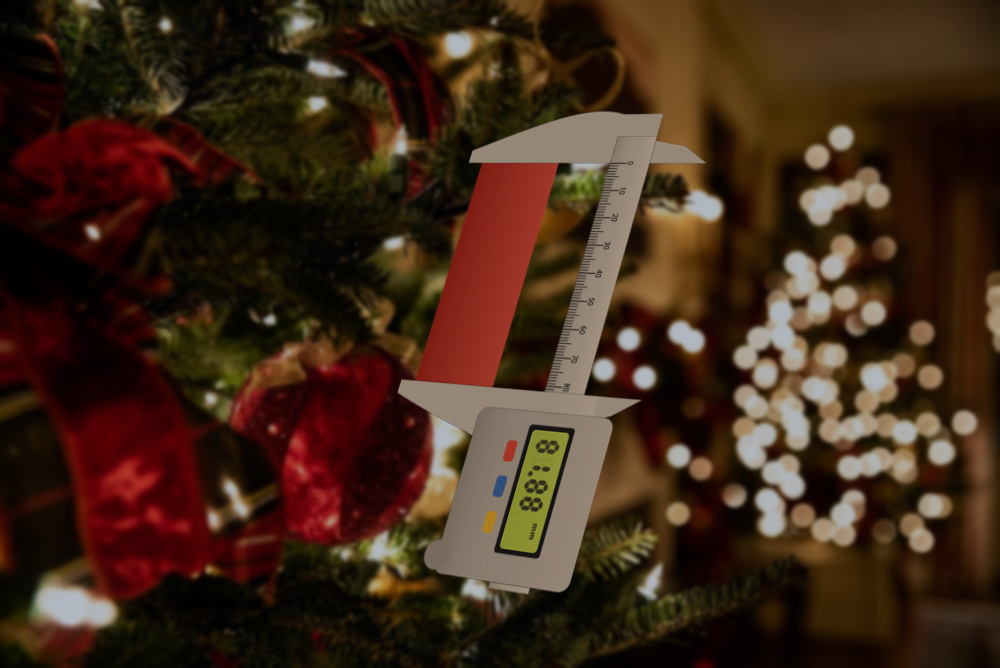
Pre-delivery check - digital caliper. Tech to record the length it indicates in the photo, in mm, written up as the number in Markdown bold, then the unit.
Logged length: **81.88** mm
